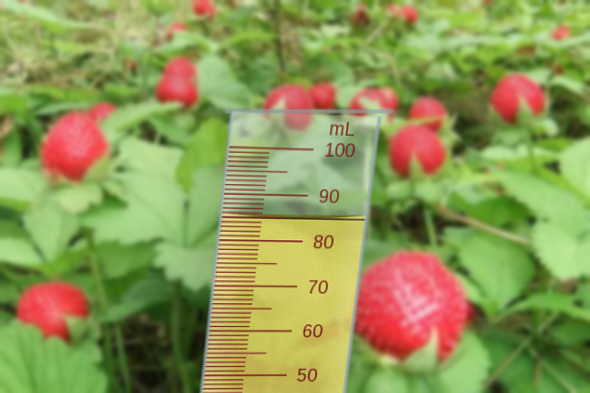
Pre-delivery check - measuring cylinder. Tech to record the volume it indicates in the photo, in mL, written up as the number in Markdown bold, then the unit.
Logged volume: **85** mL
